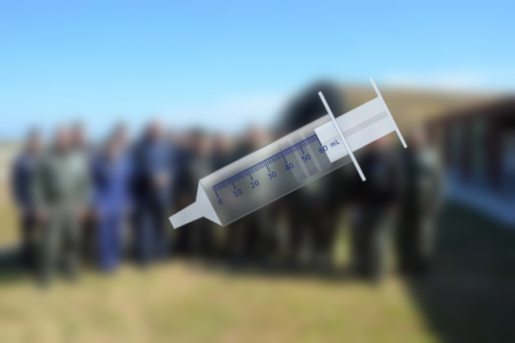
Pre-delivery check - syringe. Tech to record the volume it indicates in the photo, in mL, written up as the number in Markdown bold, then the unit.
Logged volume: **40** mL
